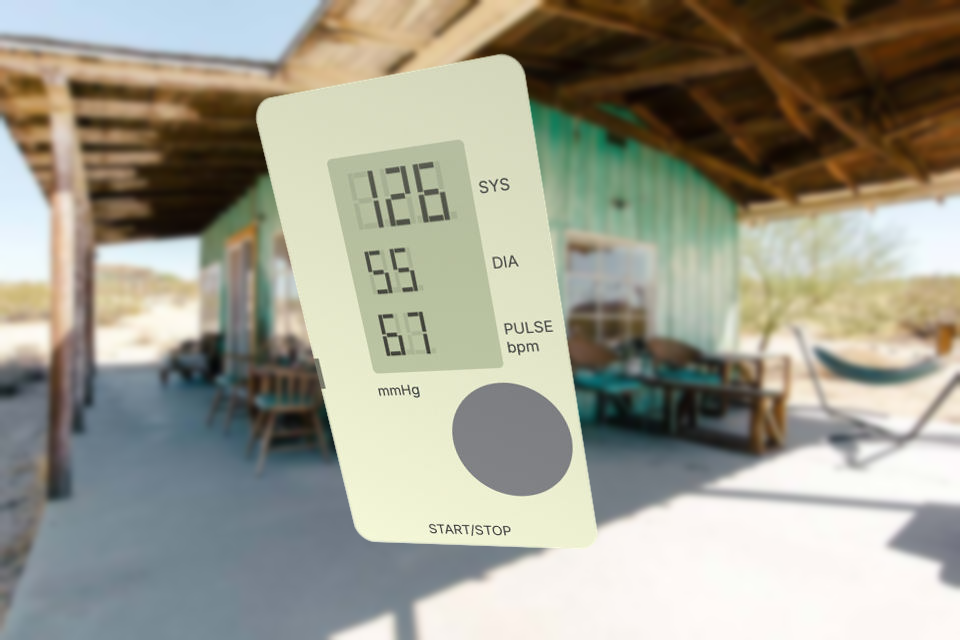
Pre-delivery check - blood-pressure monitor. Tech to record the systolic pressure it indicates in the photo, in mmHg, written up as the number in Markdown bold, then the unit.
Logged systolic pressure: **126** mmHg
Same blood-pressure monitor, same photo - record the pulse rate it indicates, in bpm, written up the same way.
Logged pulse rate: **67** bpm
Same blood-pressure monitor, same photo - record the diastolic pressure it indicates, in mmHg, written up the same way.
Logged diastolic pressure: **55** mmHg
